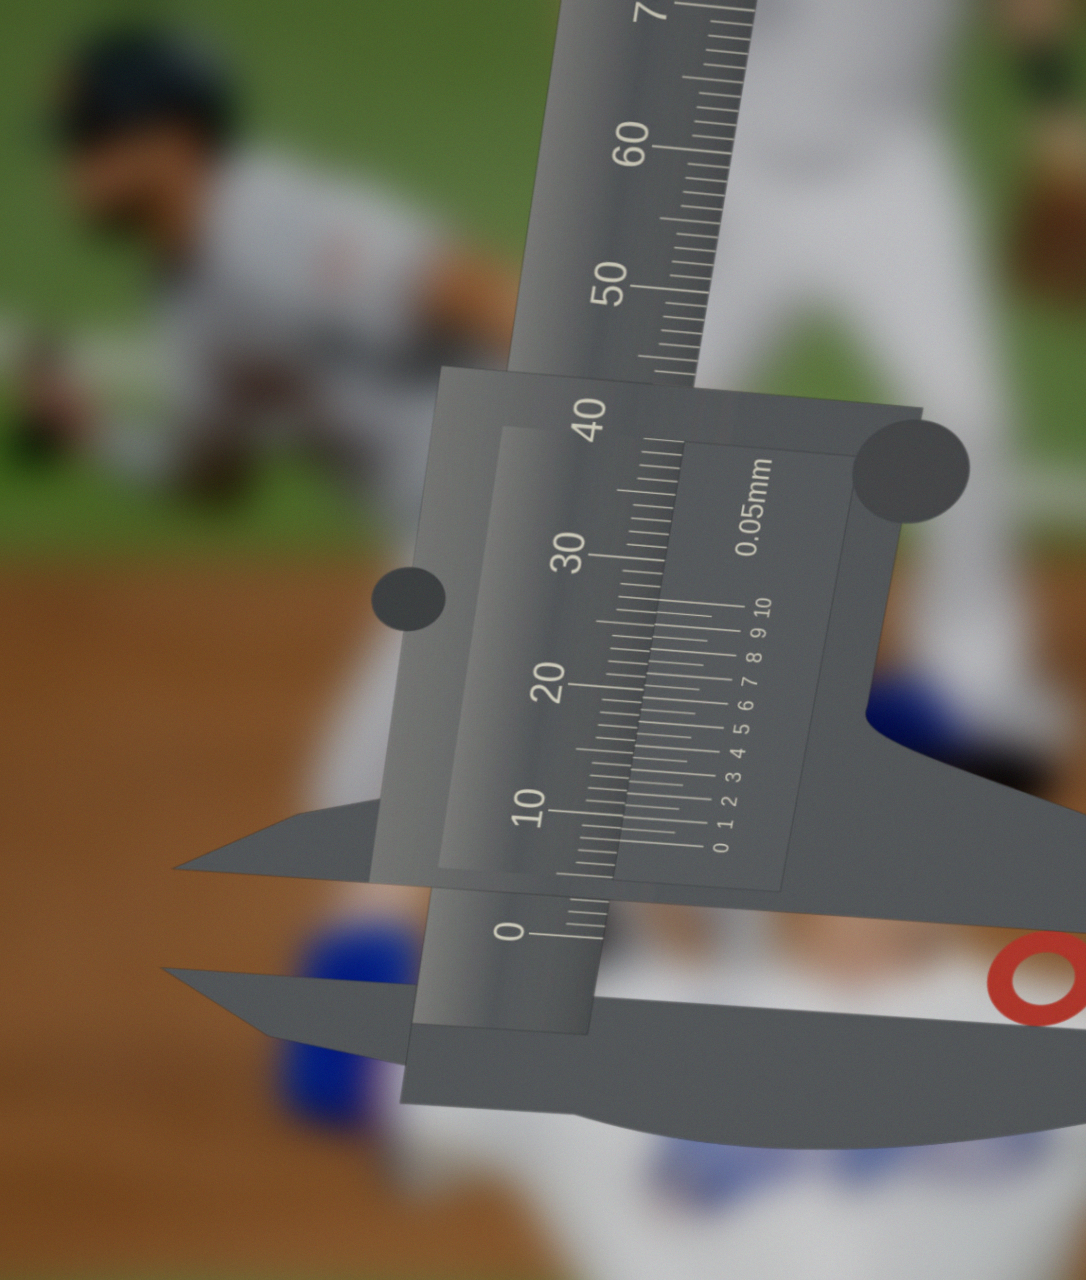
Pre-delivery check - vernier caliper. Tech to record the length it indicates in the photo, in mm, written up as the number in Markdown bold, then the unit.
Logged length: **8.0** mm
